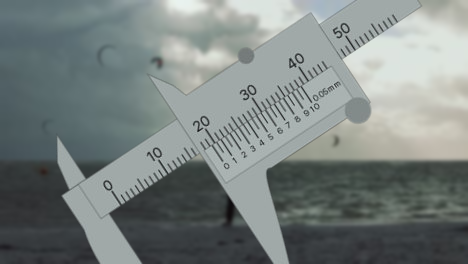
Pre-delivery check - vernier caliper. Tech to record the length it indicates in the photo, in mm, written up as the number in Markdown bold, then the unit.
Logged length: **19.4** mm
